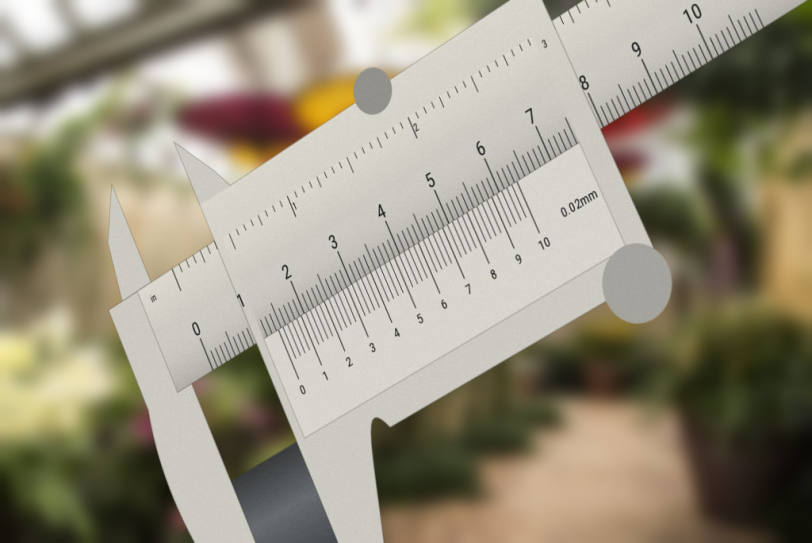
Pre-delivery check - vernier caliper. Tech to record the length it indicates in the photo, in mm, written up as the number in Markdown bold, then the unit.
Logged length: **14.4** mm
